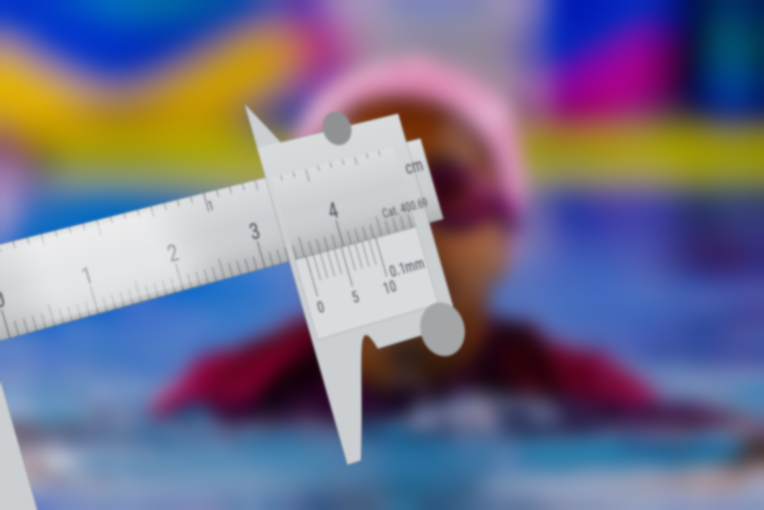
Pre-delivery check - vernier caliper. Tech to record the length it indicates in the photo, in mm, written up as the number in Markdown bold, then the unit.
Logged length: **35.2** mm
